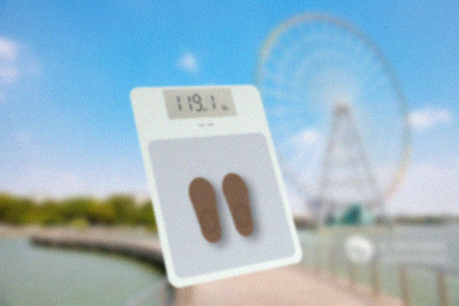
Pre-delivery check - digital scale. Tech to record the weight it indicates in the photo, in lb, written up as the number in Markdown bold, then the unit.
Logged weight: **119.1** lb
